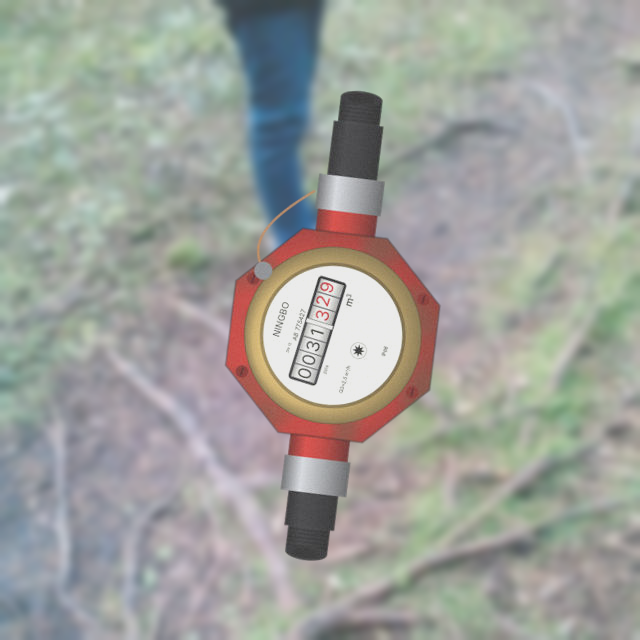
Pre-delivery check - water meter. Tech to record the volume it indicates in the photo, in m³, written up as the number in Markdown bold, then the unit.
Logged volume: **31.329** m³
